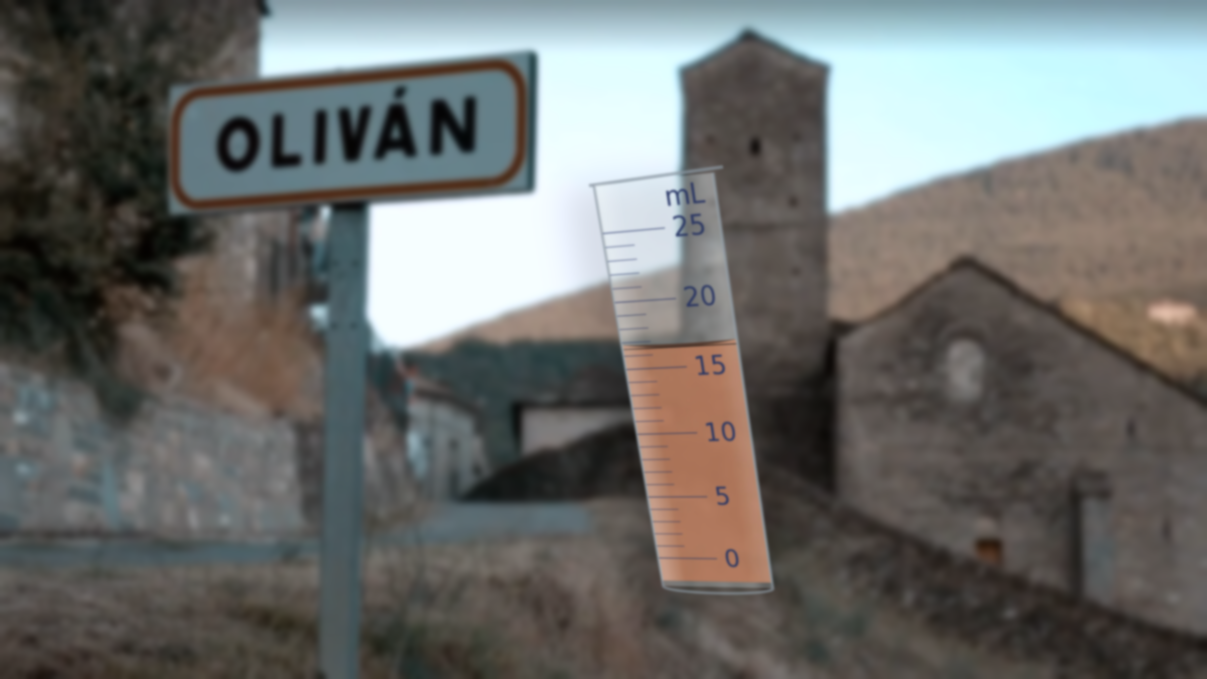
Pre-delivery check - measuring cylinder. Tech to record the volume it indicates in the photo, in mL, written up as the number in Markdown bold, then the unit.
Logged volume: **16.5** mL
